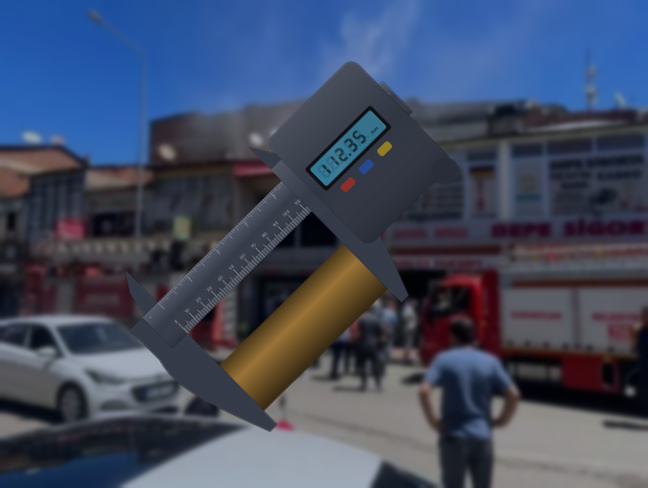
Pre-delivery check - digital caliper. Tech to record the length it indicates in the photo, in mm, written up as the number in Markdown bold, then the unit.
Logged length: **112.35** mm
